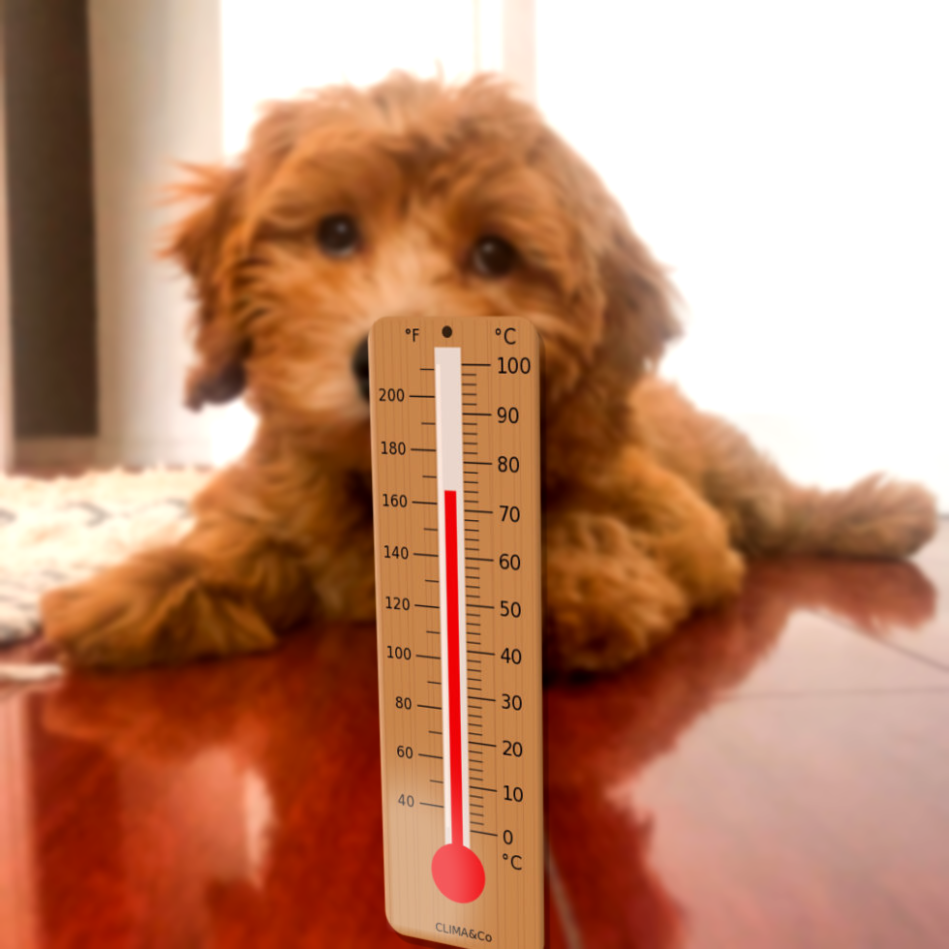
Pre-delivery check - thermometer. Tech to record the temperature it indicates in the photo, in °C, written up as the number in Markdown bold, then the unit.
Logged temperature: **74** °C
